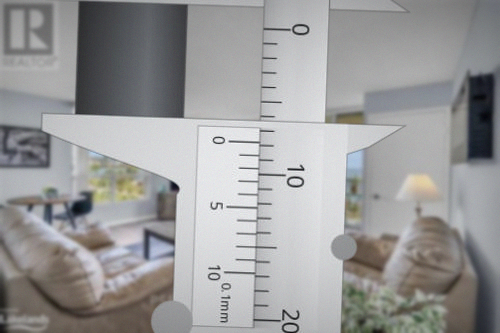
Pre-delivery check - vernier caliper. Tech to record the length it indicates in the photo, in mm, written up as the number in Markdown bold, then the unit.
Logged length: **7.8** mm
